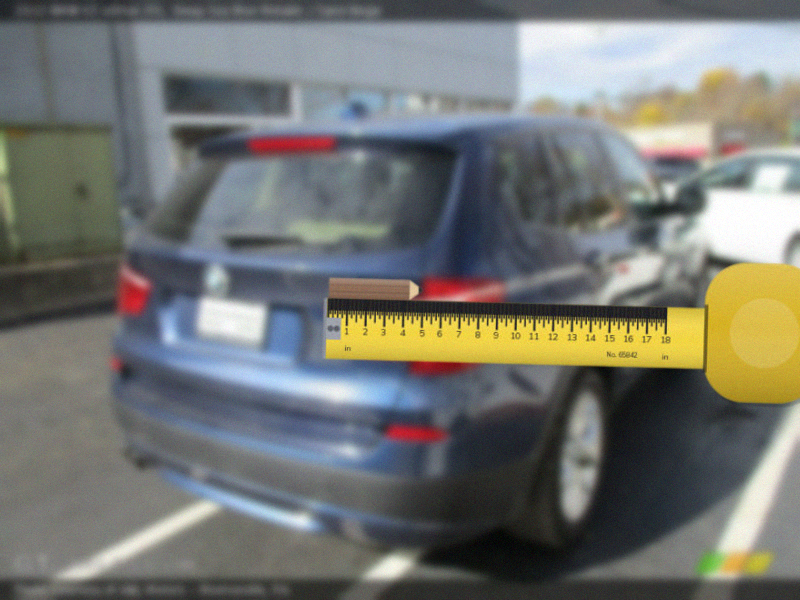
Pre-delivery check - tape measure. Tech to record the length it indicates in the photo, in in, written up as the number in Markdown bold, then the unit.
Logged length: **5** in
